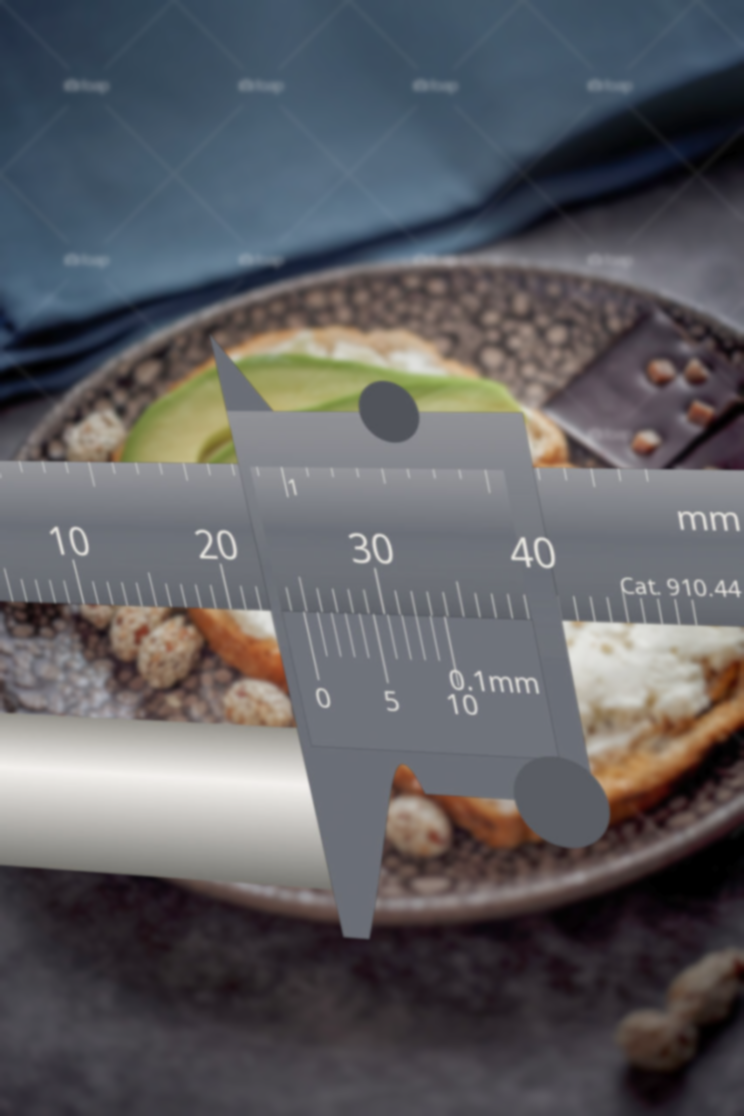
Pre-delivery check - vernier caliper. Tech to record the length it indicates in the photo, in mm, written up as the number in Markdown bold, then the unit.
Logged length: **24.8** mm
